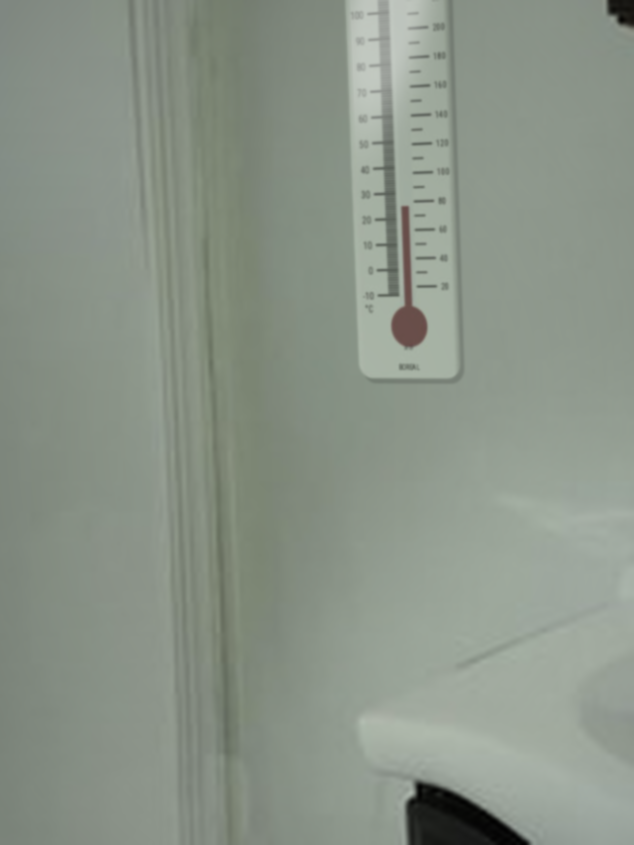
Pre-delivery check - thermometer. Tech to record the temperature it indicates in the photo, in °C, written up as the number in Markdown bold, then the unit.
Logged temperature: **25** °C
